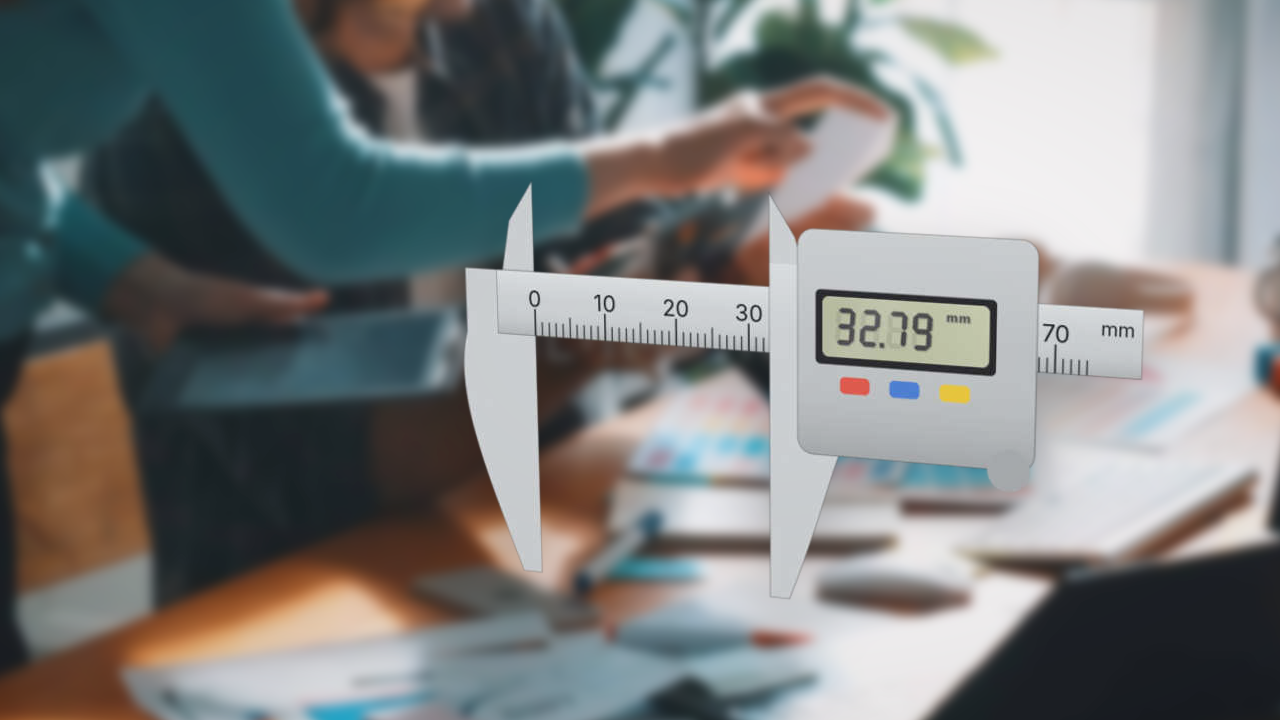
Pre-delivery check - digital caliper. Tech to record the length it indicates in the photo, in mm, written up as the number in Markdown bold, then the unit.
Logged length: **32.79** mm
